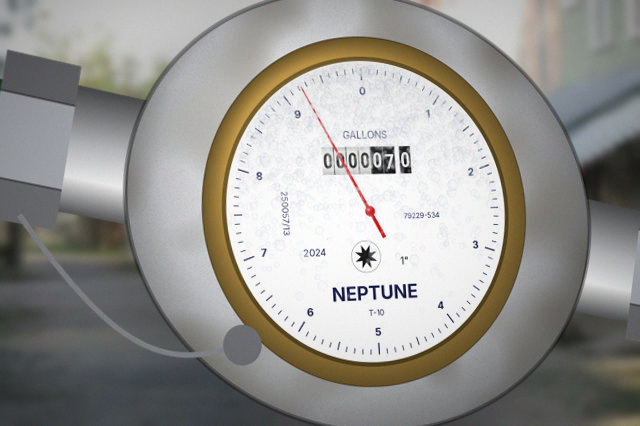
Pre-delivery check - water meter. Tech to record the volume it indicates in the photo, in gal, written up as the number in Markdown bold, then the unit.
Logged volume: **69.2** gal
